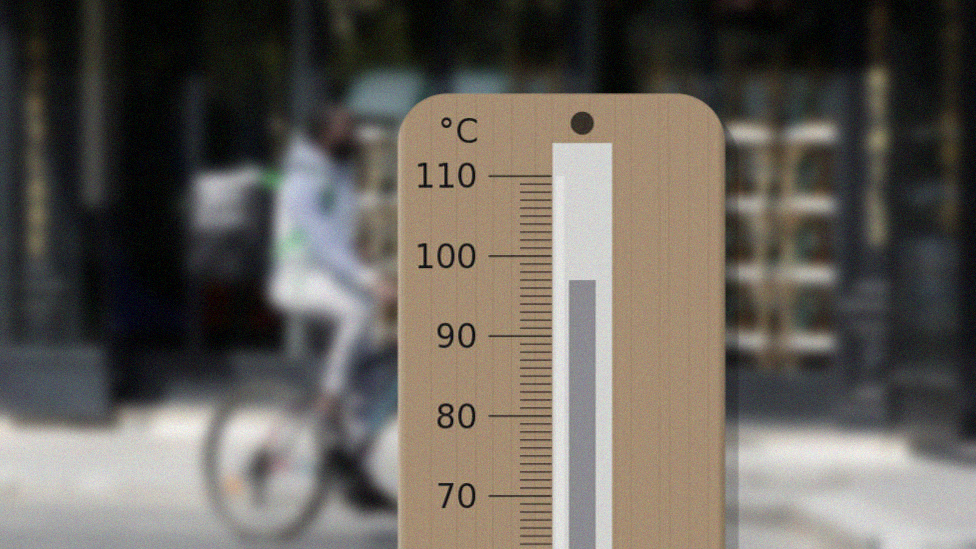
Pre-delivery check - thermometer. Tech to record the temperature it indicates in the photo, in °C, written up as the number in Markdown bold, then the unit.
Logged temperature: **97** °C
